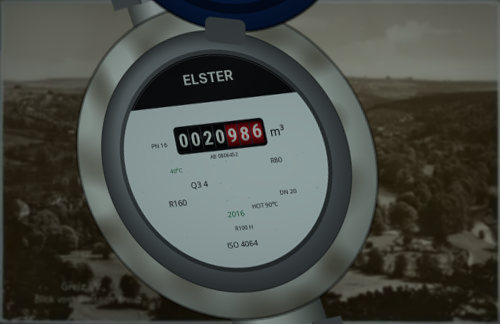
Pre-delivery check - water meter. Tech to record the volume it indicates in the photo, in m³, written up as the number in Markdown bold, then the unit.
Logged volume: **20.986** m³
